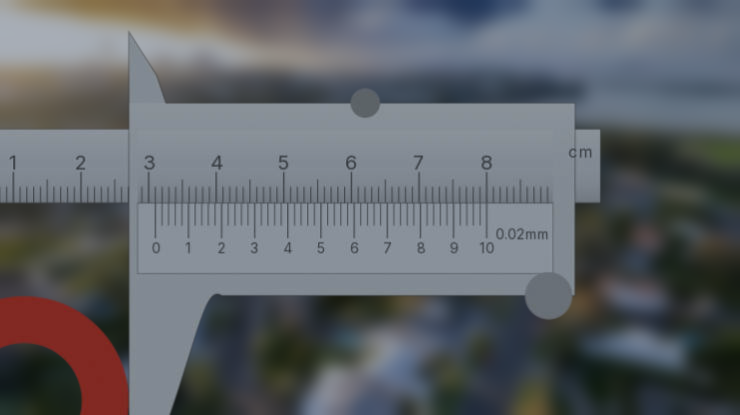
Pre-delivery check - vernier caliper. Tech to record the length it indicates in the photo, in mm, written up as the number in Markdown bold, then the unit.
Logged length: **31.0** mm
